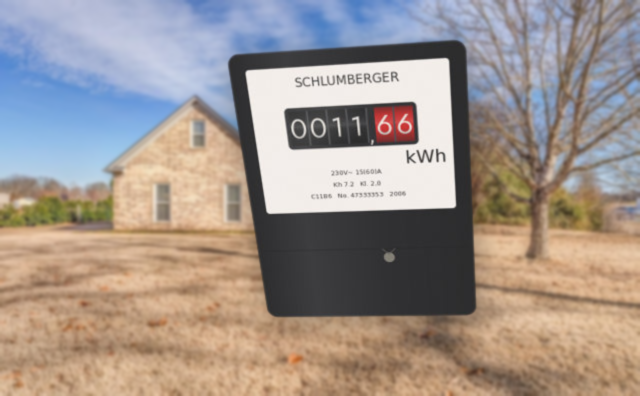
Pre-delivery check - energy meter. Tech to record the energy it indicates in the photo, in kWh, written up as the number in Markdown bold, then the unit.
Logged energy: **11.66** kWh
